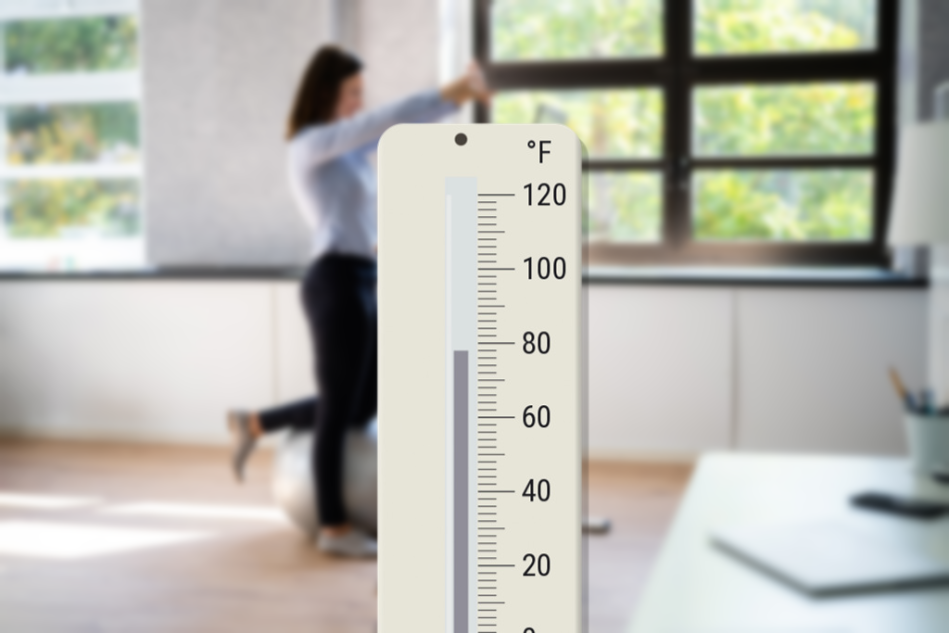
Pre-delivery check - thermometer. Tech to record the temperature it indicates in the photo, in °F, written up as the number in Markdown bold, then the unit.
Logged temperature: **78** °F
